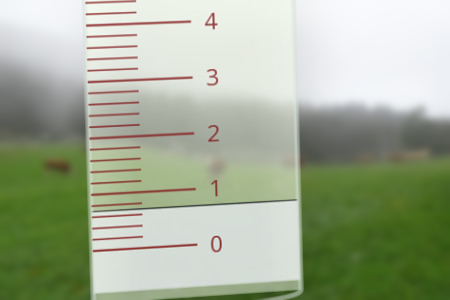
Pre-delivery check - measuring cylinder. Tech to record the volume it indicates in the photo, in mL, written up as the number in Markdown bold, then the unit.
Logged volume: **0.7** mL
